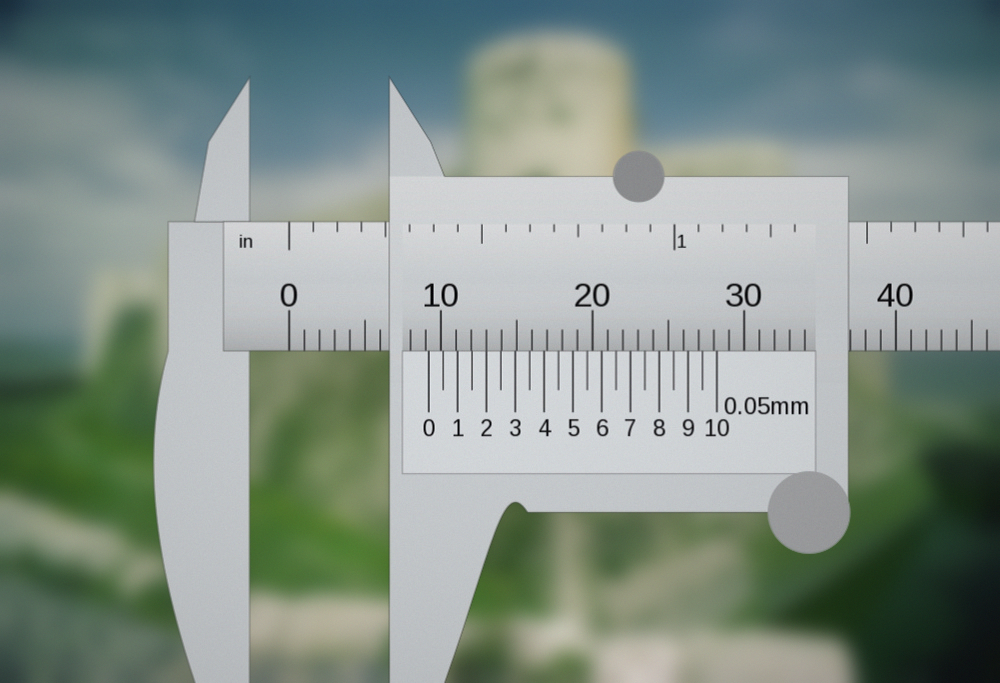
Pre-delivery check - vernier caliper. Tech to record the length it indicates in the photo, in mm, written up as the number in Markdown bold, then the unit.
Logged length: **9.2** mm
